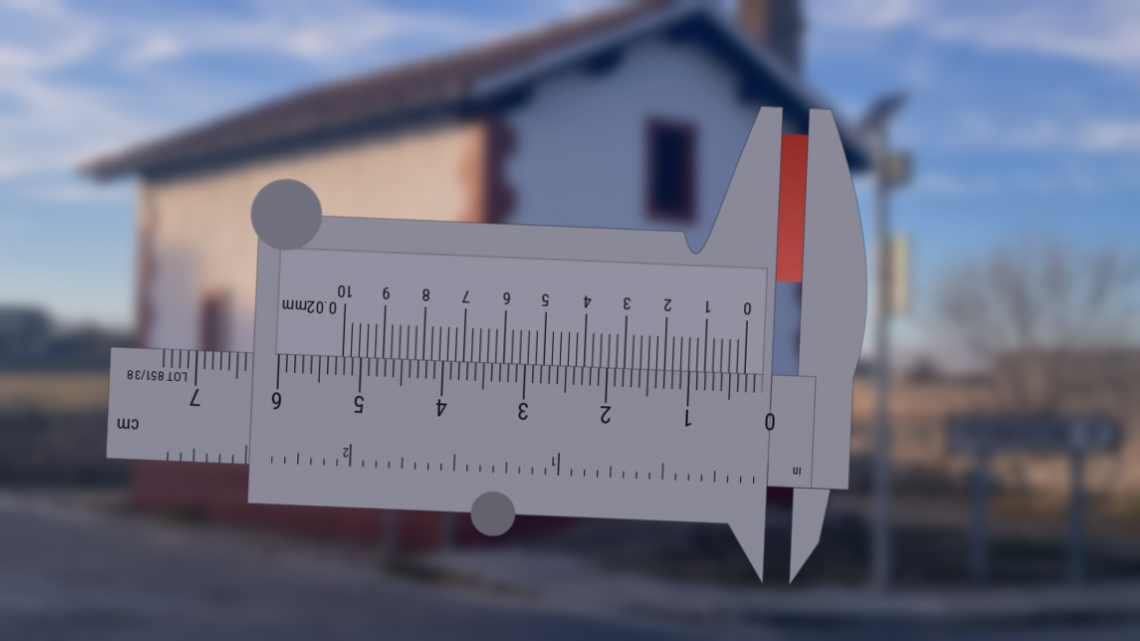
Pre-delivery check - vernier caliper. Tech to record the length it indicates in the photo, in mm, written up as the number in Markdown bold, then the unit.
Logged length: **3.2** mm
